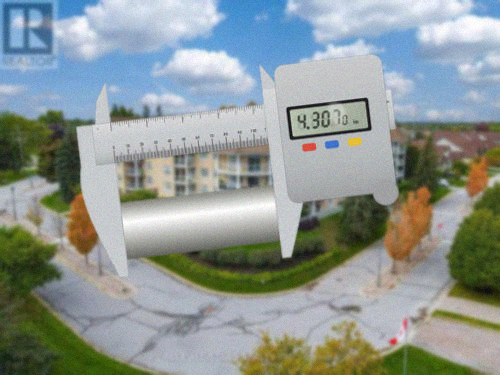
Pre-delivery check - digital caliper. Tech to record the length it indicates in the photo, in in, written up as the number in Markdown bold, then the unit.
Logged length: **4.3070** in
